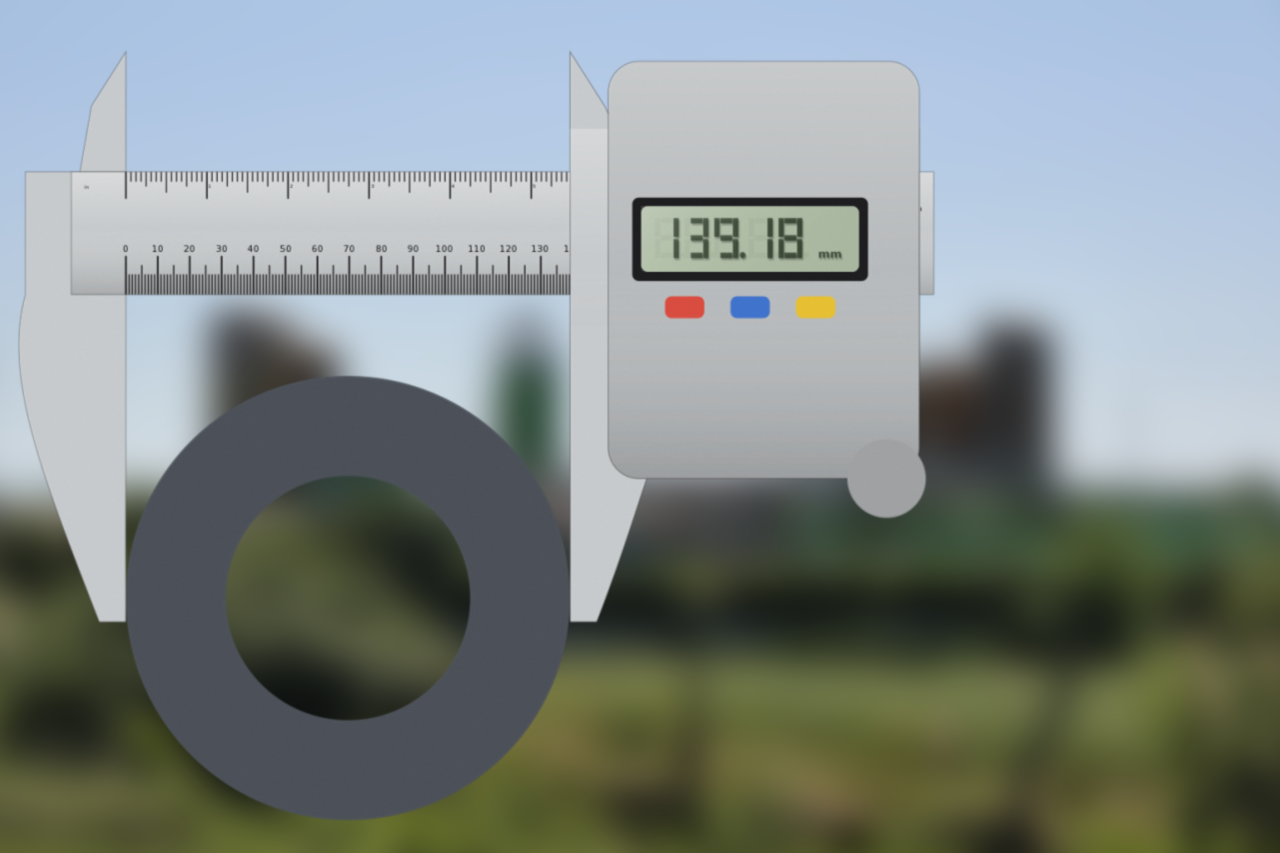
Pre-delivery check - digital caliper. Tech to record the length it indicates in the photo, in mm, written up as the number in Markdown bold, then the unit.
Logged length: **139.18** mm
